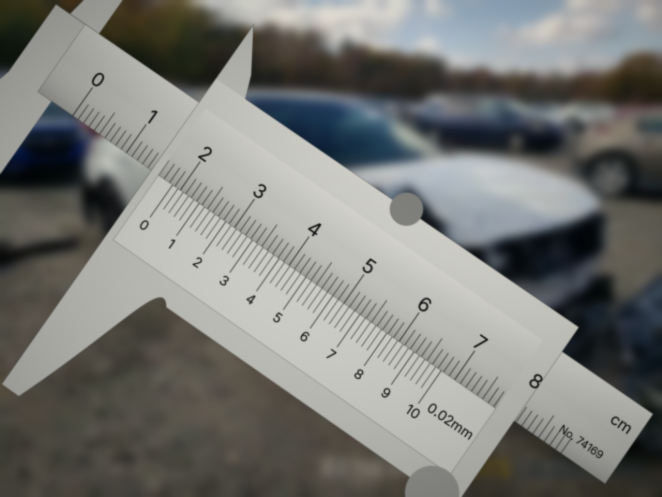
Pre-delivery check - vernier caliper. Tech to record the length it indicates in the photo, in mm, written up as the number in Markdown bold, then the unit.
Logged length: **18.6** mm
